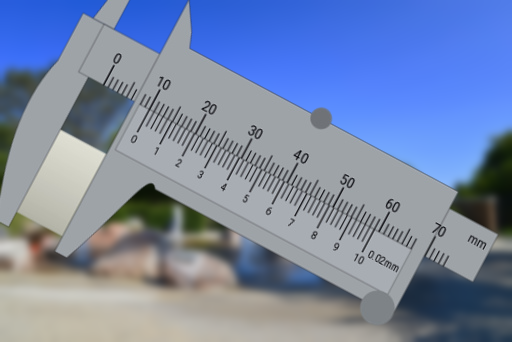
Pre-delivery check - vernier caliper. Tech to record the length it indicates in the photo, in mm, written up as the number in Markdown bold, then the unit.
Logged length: **10.0** mm
